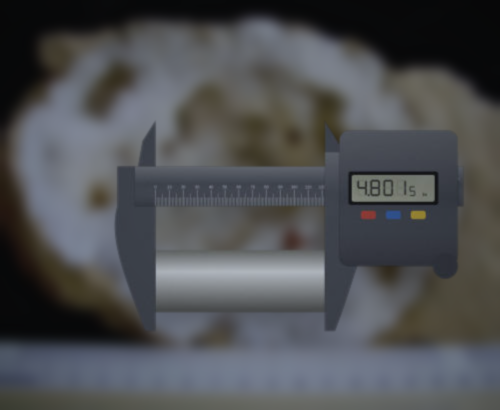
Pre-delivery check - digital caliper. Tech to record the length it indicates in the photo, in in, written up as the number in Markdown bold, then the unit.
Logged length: **4.8015** in
